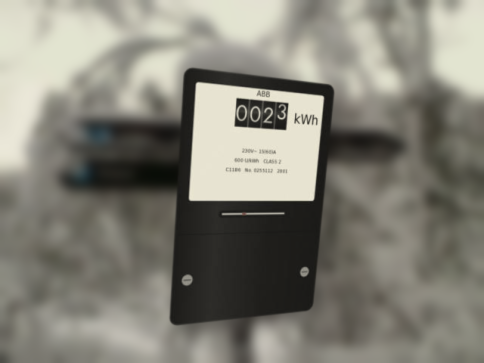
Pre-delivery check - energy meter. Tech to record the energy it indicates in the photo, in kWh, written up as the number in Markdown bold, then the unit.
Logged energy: **23** kWh
